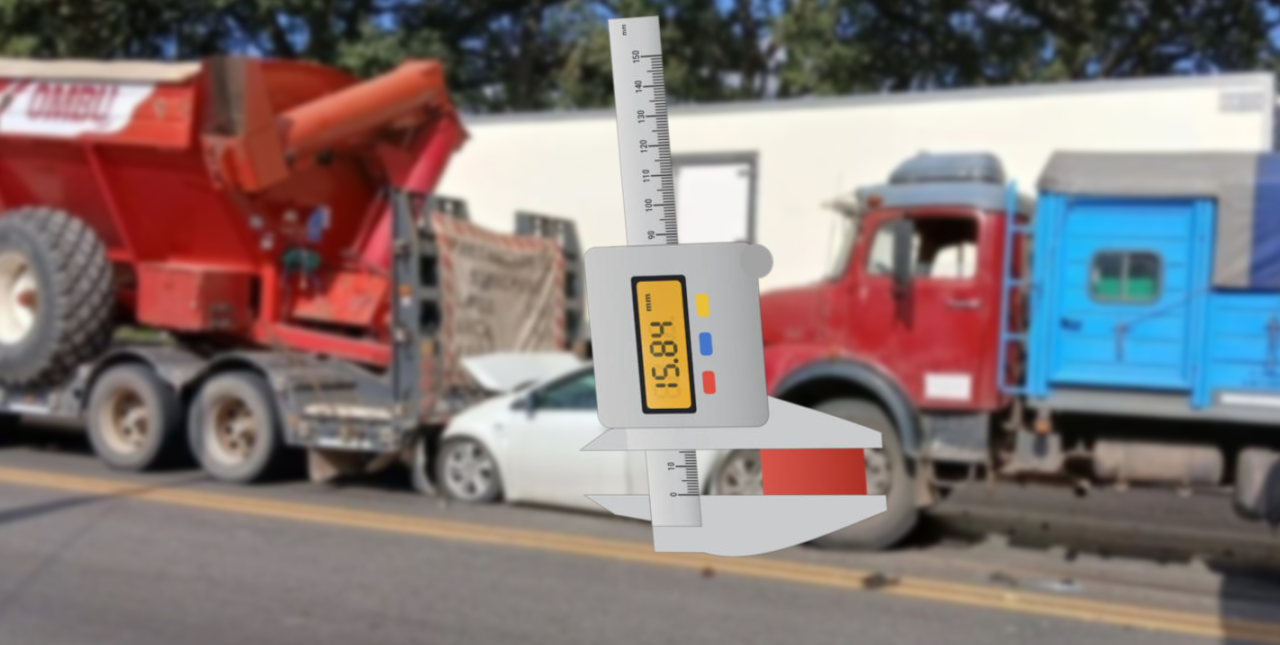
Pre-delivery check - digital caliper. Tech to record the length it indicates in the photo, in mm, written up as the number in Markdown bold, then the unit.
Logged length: **15.84** mm
